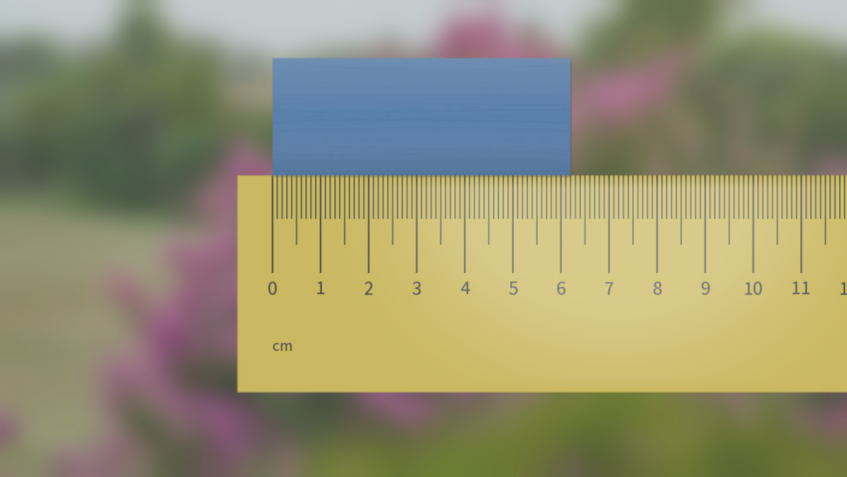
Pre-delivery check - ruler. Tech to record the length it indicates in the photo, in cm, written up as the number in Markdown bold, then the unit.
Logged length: **6.2** cm
